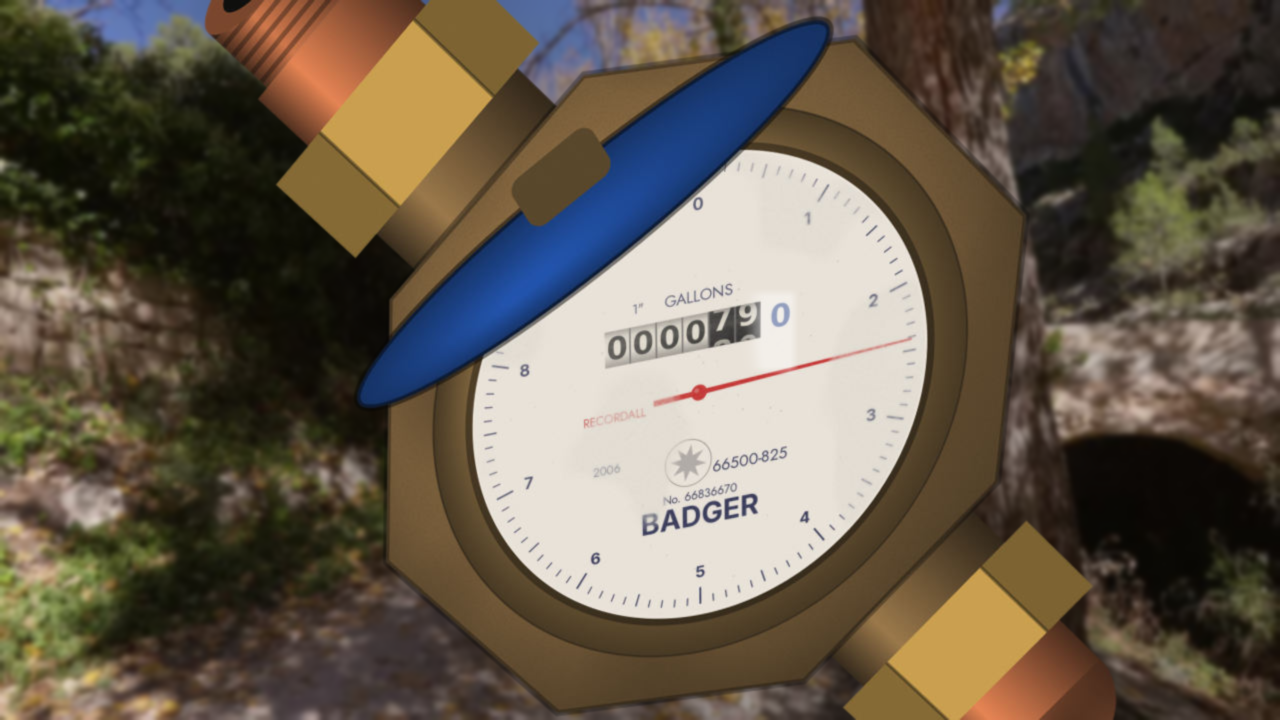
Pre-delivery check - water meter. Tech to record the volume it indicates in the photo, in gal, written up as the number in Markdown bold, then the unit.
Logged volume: **792.4** gal
